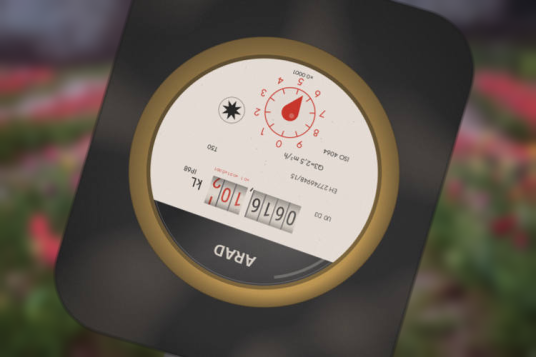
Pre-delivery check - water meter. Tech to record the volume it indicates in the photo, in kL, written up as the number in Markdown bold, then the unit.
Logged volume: **616.1015** kL
